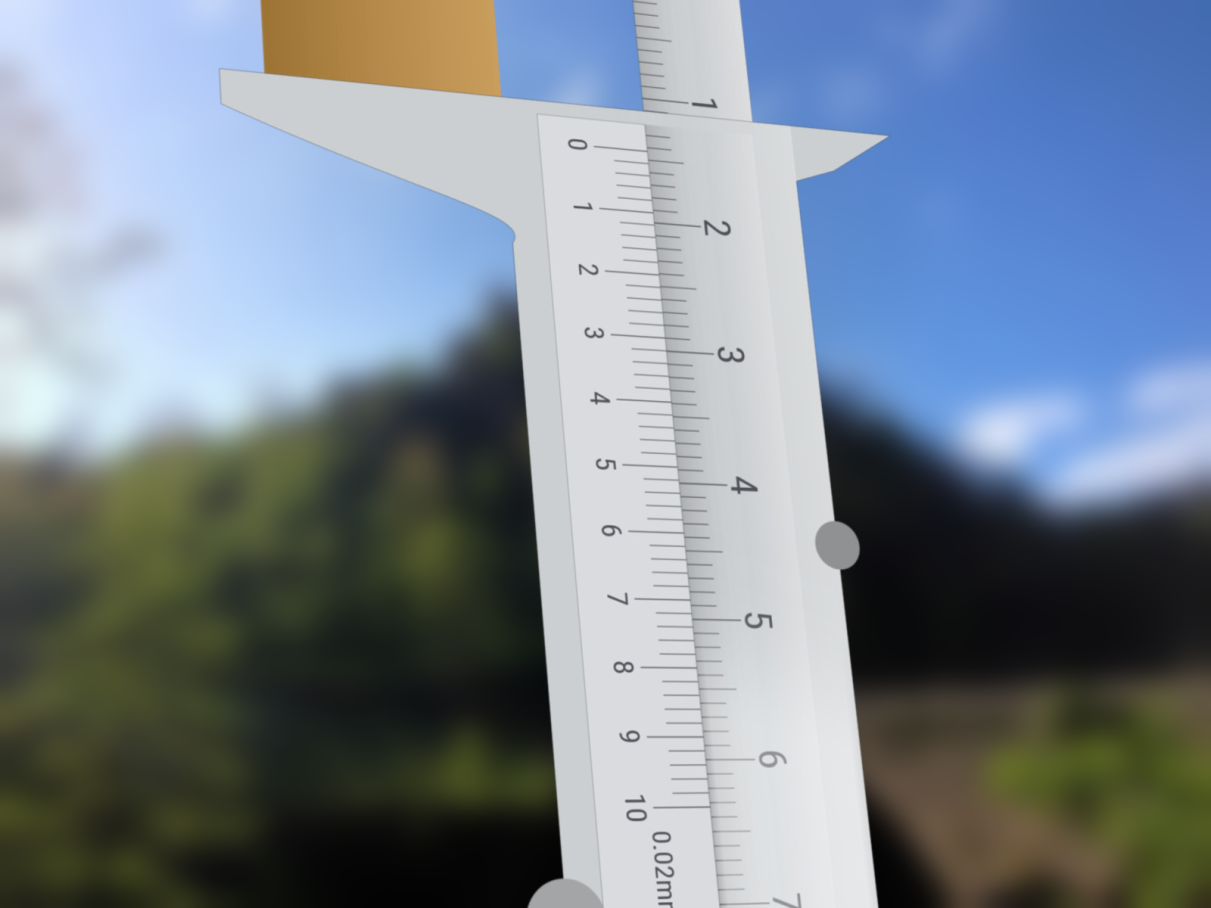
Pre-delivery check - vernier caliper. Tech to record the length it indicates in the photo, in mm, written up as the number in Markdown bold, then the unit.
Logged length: **14.3** mm
